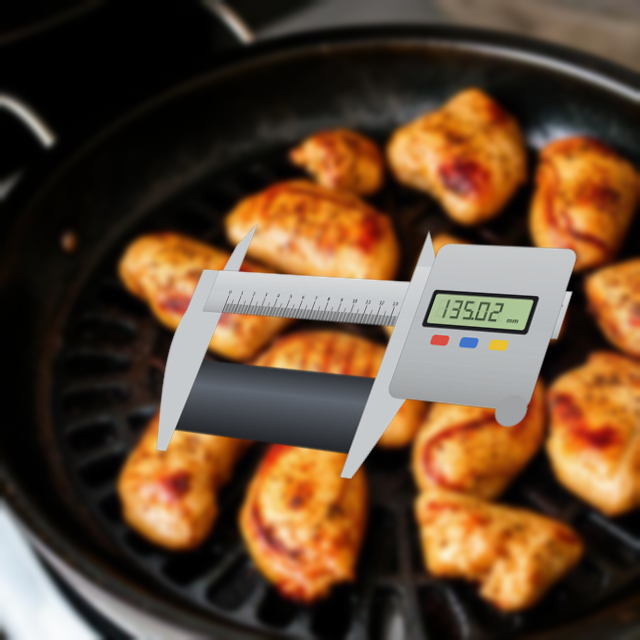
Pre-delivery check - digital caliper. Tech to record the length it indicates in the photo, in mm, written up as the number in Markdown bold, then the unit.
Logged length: **135.02** mm
